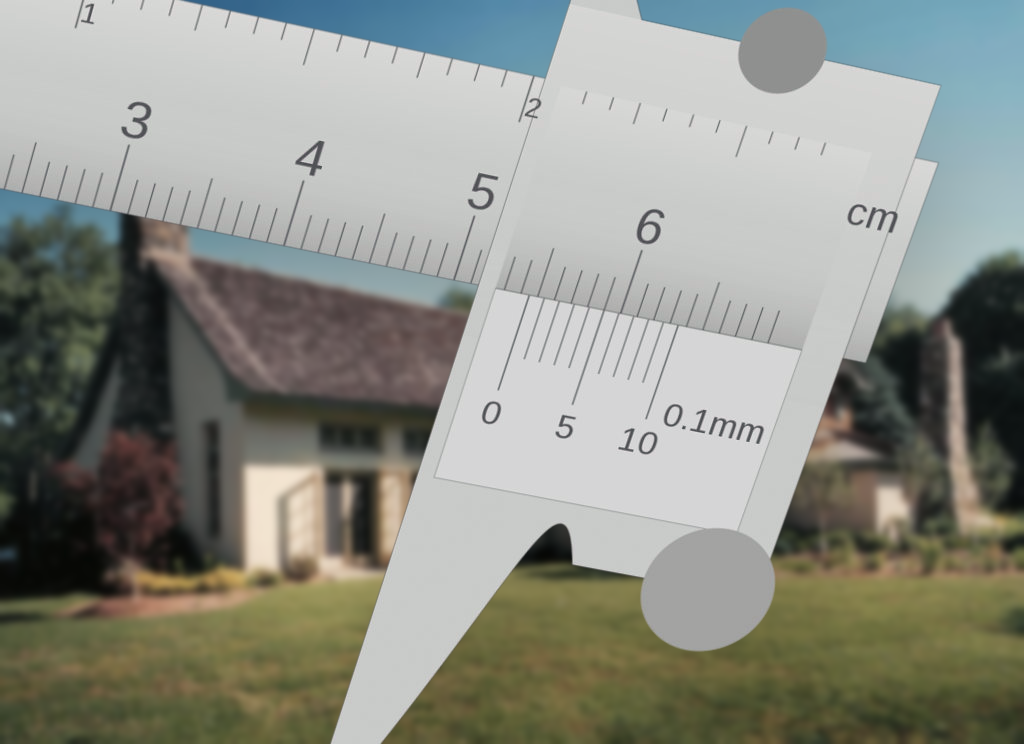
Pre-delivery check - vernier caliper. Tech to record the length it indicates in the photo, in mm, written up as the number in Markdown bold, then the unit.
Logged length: **54.5** mm
